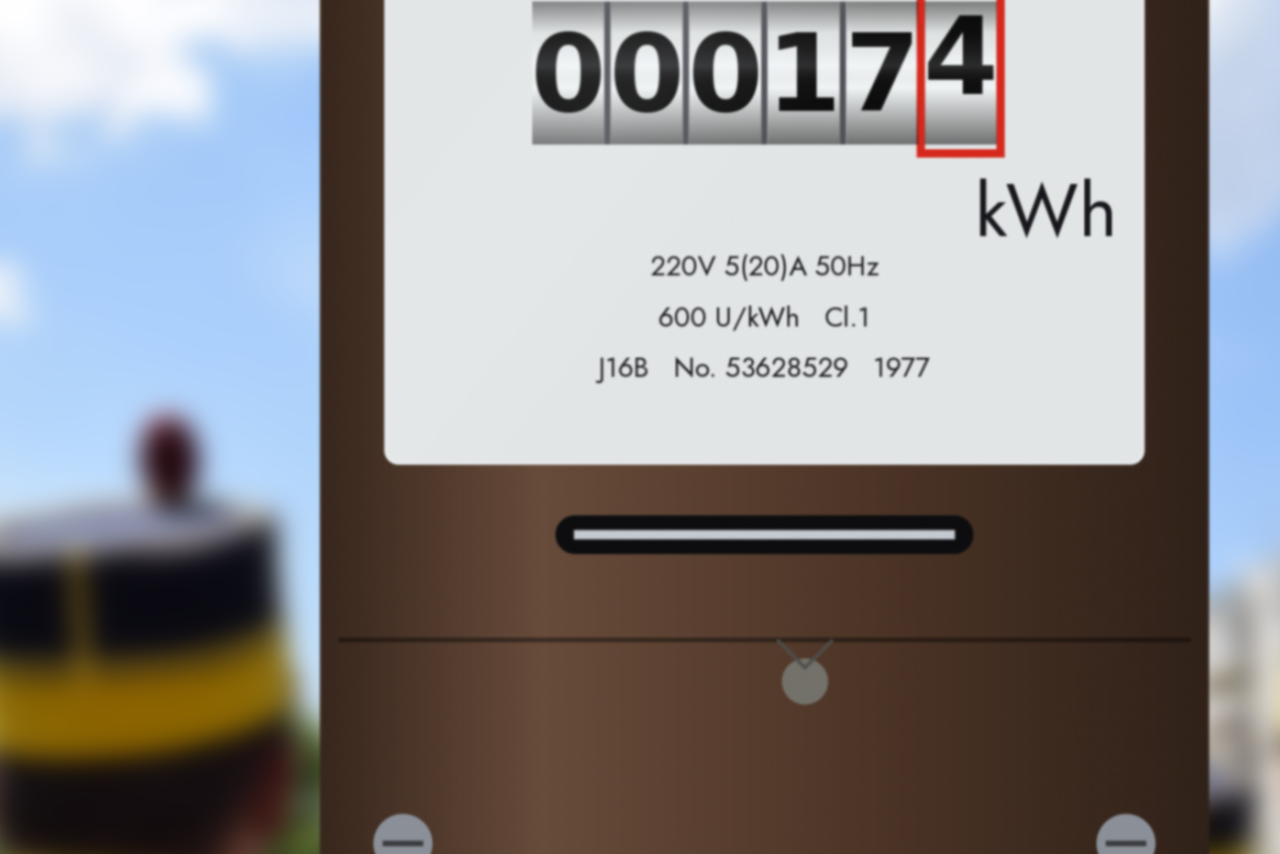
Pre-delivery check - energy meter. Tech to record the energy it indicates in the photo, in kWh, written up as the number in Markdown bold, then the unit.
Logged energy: **17.4** kWh
